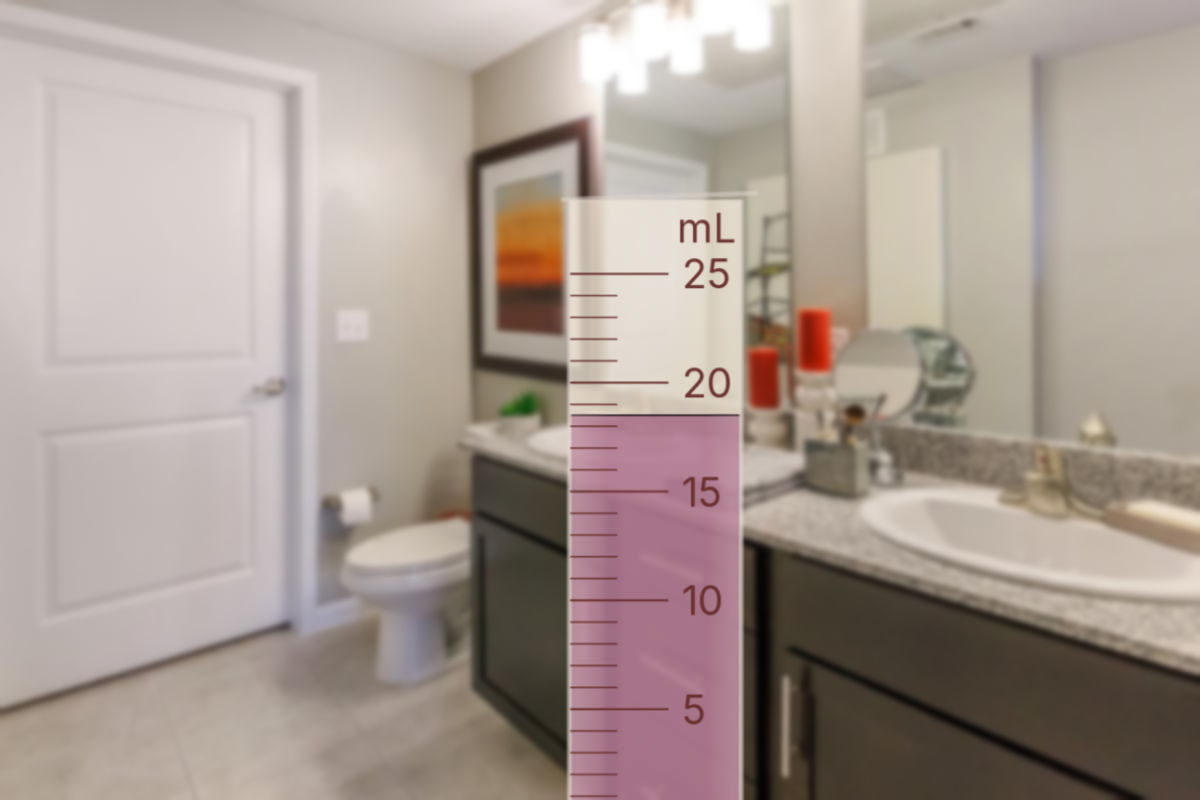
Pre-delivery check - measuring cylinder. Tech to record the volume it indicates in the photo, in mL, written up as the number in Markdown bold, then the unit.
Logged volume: **18.5** mL
